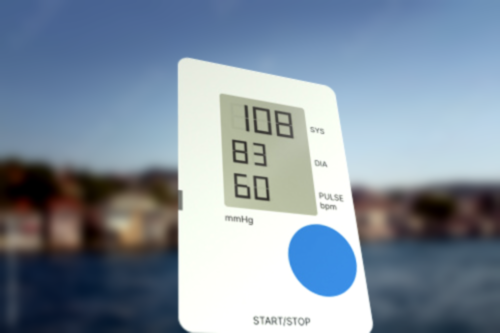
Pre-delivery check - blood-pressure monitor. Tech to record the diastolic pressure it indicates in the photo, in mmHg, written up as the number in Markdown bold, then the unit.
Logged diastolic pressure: **83** mmHg
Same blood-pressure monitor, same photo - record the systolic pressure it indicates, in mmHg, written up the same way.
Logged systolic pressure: **108** mmHg
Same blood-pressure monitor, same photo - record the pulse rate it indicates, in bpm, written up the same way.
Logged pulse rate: **60** bpm
